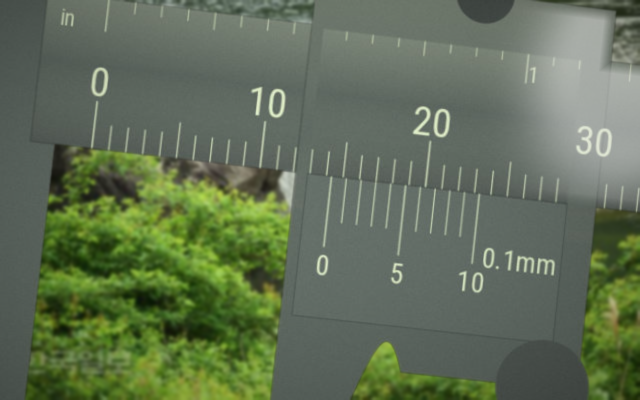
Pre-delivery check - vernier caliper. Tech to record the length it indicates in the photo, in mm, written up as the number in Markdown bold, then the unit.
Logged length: **14.3** mm
